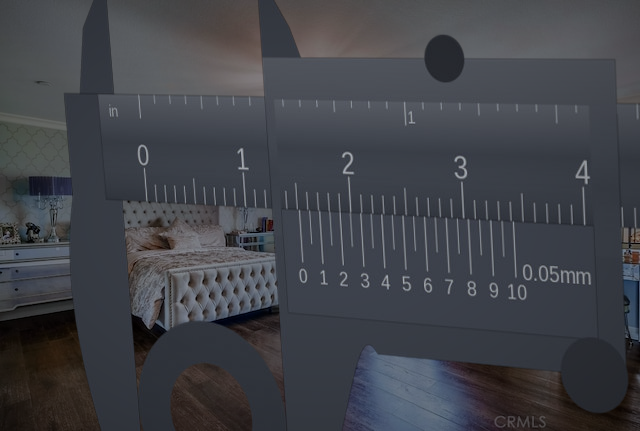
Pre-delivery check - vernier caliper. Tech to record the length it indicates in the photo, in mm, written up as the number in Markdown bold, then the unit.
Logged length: **15.2** mm
